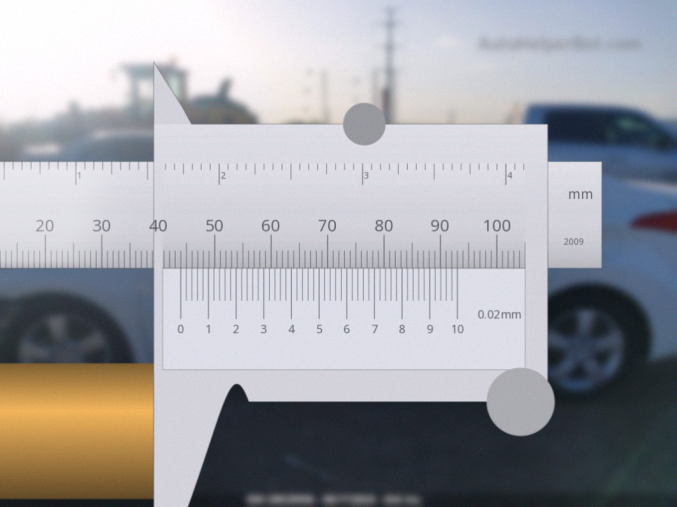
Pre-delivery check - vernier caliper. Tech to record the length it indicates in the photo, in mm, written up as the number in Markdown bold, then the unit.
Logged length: **44.0** mm
